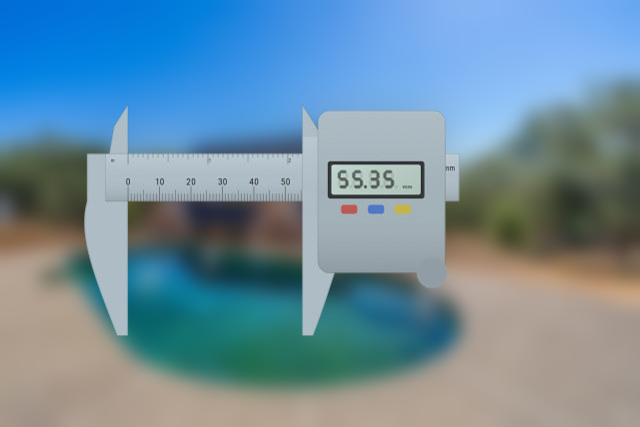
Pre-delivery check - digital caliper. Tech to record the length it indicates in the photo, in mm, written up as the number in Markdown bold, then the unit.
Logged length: **55.35** mm
